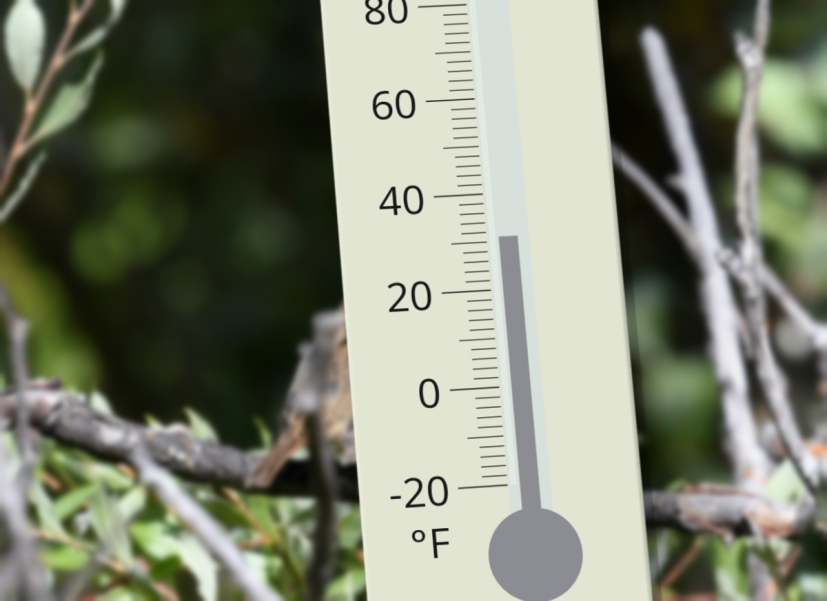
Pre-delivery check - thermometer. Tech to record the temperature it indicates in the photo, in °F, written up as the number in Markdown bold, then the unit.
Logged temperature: **31** °F
